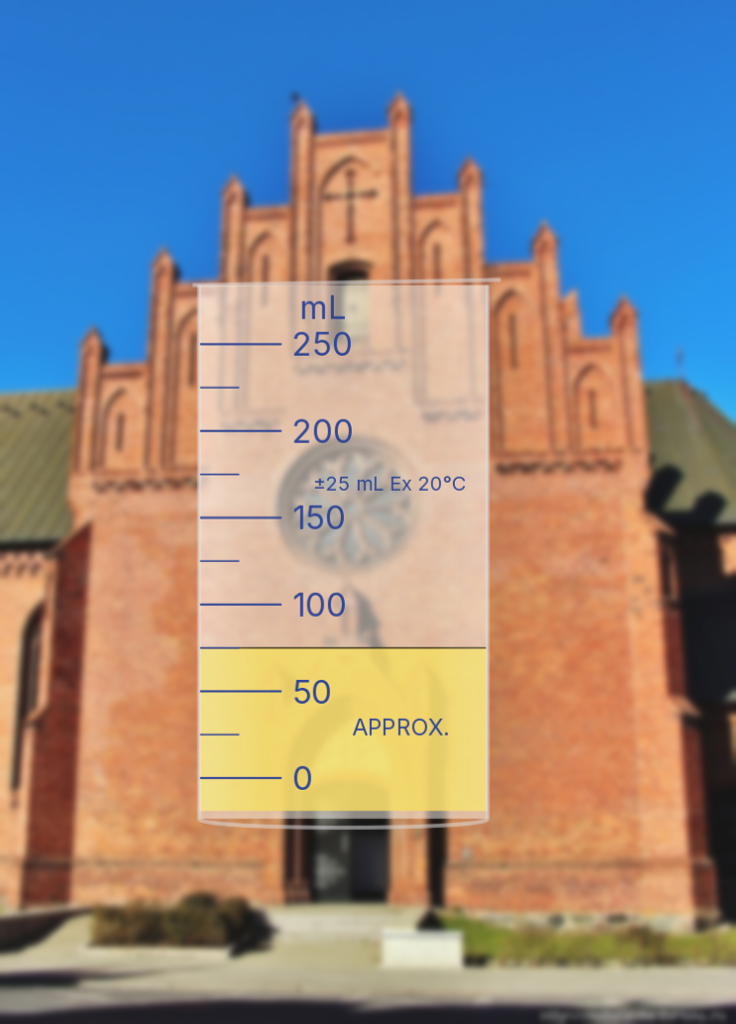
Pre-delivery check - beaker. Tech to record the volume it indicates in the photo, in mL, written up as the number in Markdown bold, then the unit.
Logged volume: **75** mL
